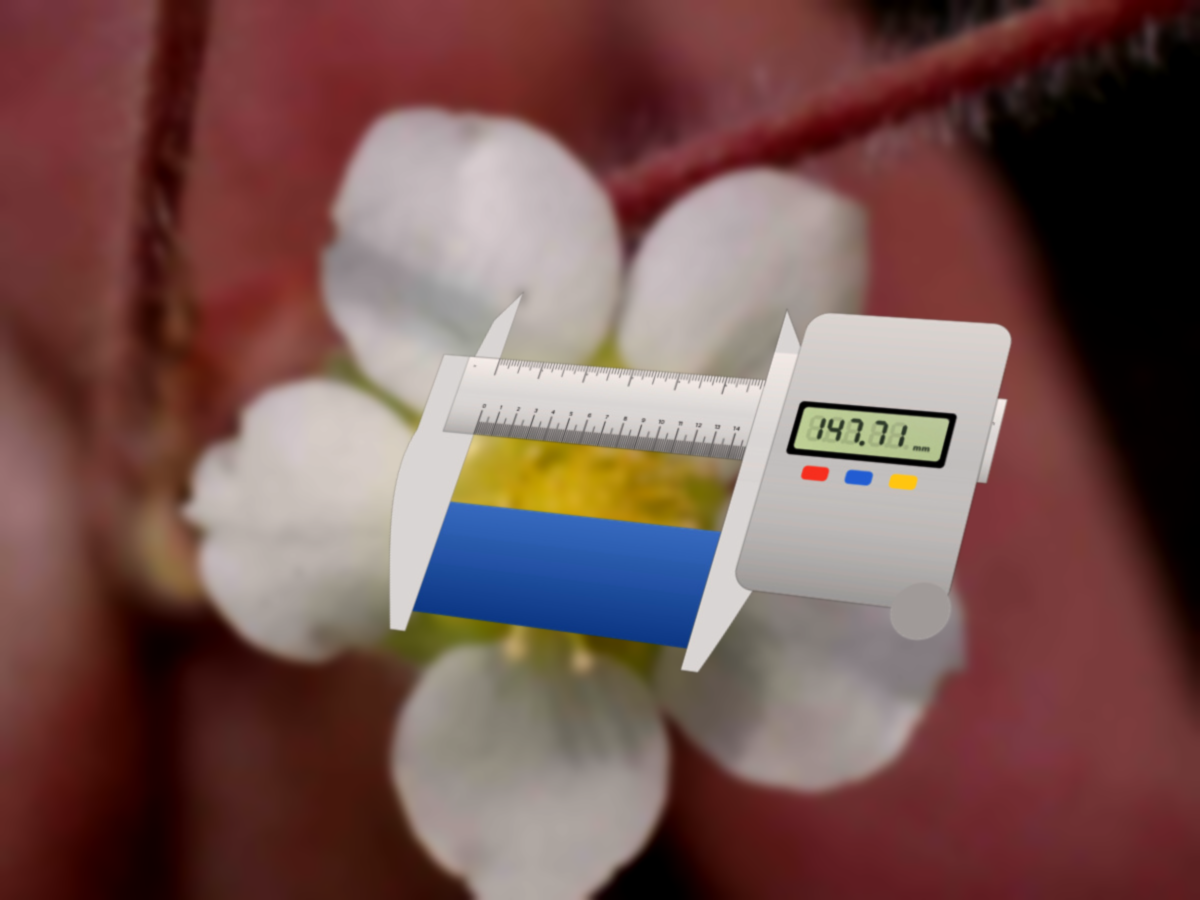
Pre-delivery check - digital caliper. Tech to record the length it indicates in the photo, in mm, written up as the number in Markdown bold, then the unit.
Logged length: **147.71** mm
